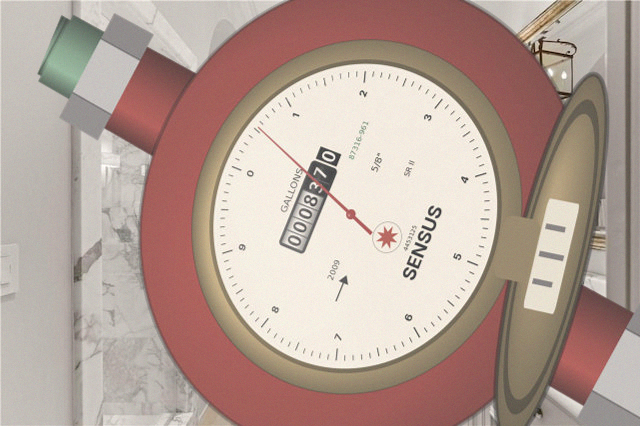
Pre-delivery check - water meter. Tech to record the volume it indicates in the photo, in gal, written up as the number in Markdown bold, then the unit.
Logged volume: **8370.5** gal
